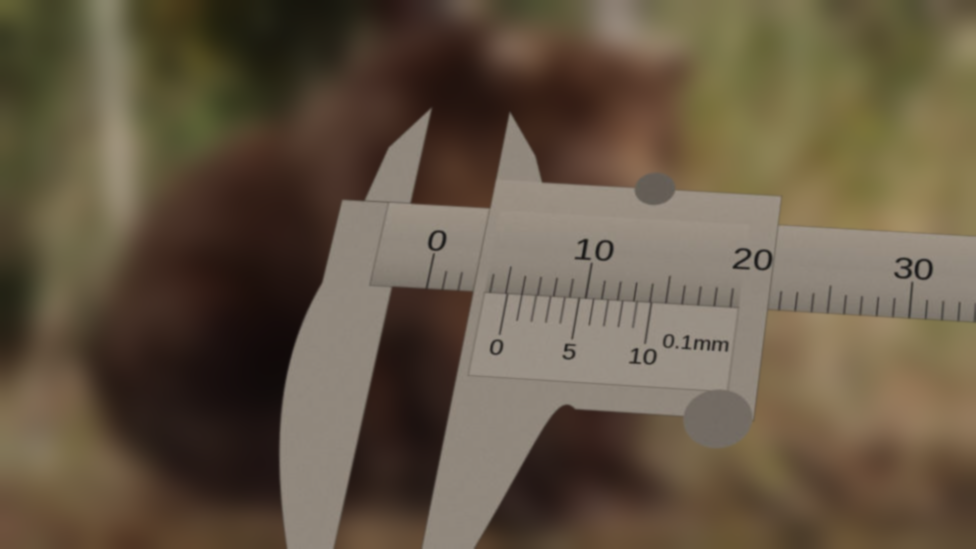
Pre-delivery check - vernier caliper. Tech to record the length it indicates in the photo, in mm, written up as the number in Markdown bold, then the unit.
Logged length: **5.1** mm
